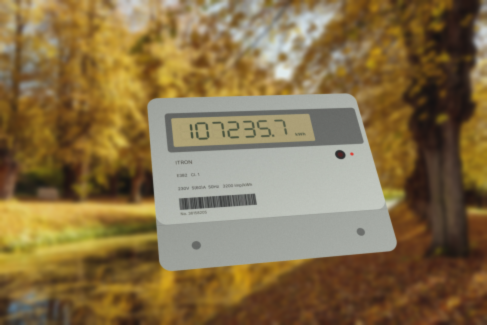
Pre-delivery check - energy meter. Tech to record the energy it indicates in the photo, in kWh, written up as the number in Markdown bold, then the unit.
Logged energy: **107235.7** kWh
